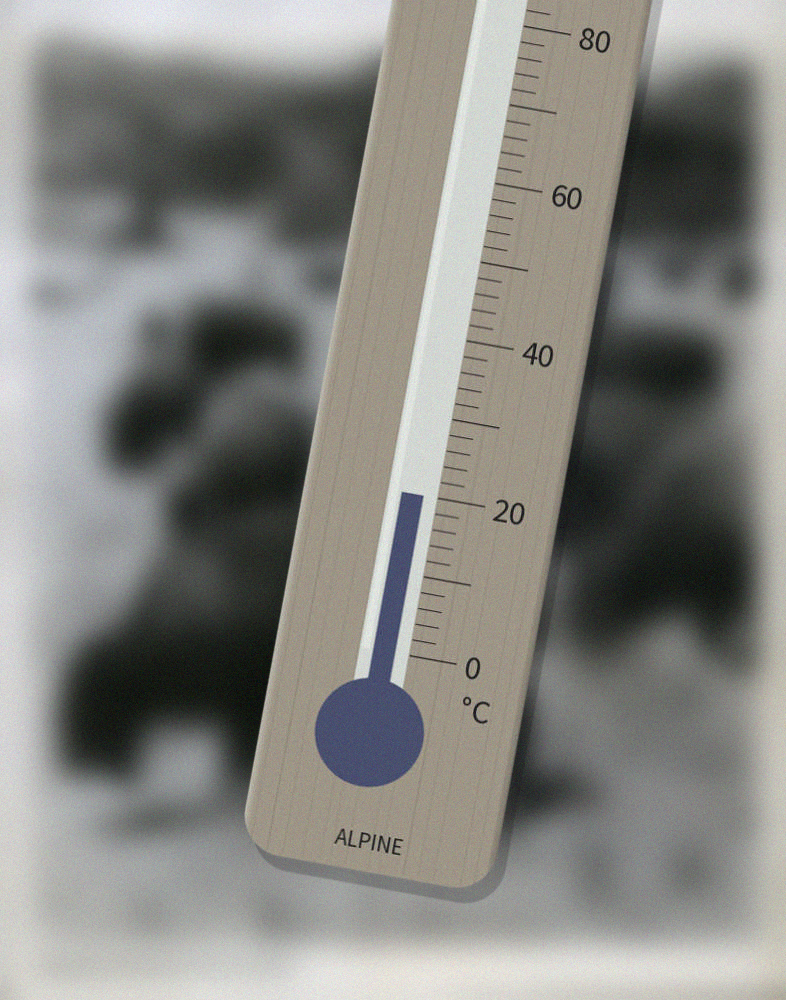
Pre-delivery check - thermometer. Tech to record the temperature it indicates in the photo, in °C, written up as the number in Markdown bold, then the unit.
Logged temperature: **20** °C
